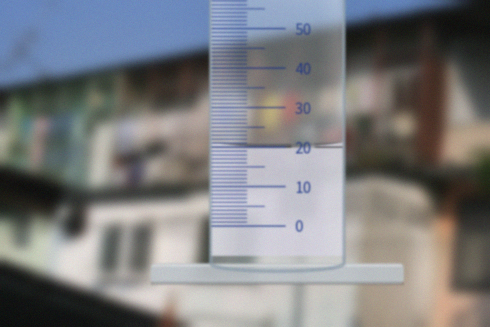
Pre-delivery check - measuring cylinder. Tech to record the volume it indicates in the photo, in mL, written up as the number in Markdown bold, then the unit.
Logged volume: **20** mL
